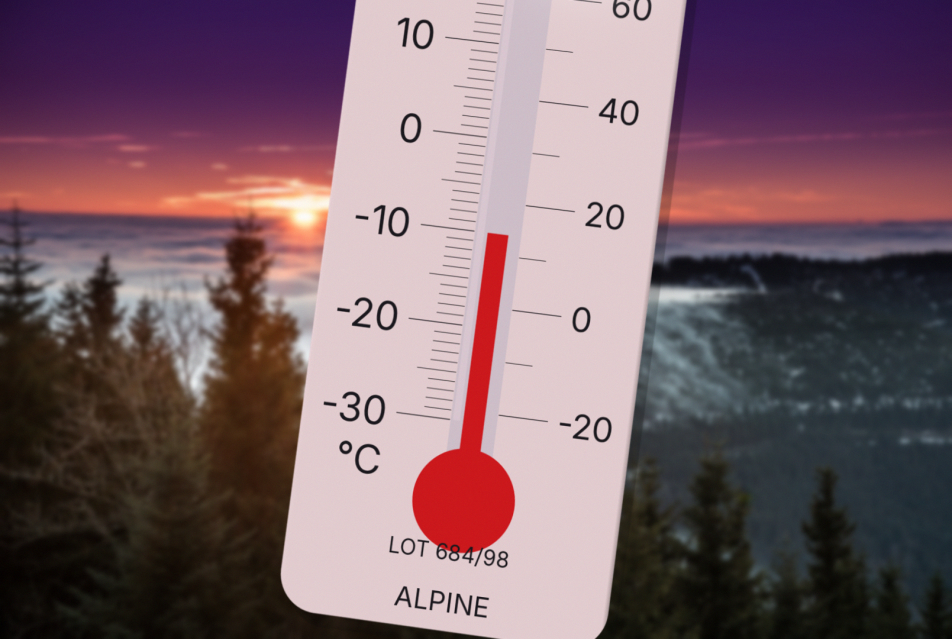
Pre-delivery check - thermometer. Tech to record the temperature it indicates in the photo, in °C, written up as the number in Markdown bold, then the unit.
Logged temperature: **-10** °C
